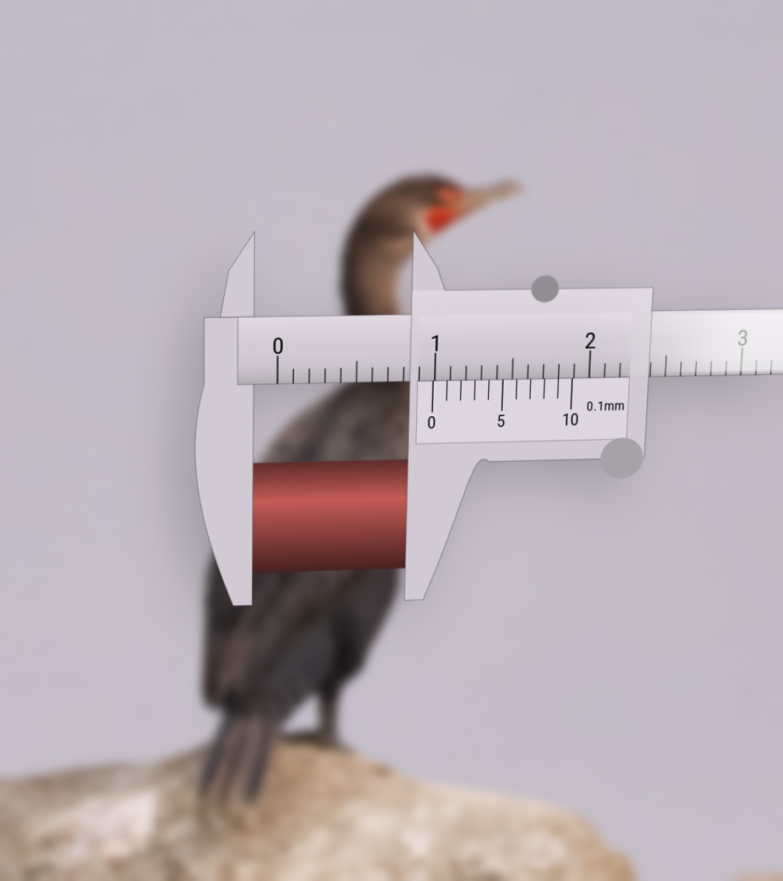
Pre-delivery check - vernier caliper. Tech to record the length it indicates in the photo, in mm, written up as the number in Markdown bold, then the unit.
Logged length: **9.9** mm
